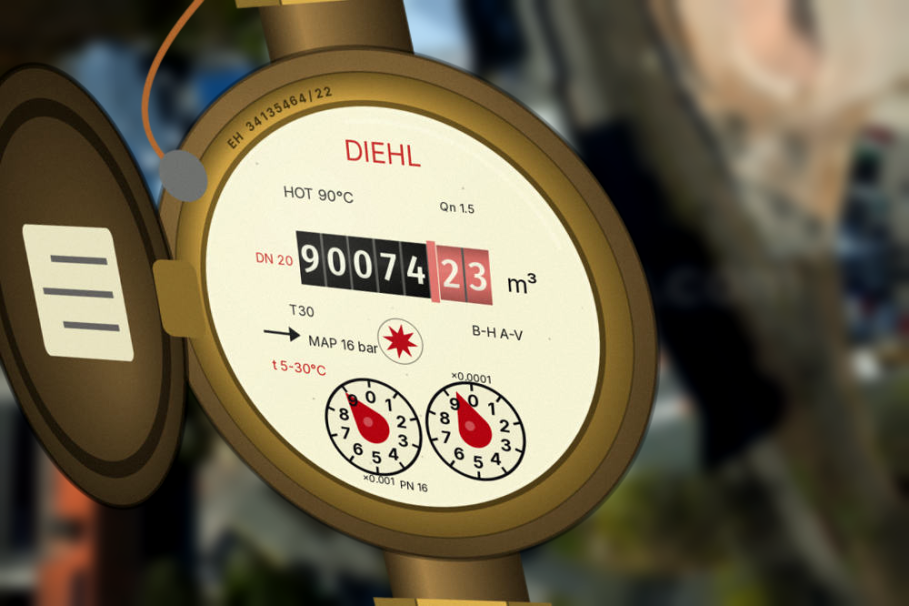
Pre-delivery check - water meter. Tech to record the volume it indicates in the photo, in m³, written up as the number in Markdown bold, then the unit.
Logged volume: **90074.2389** m³
